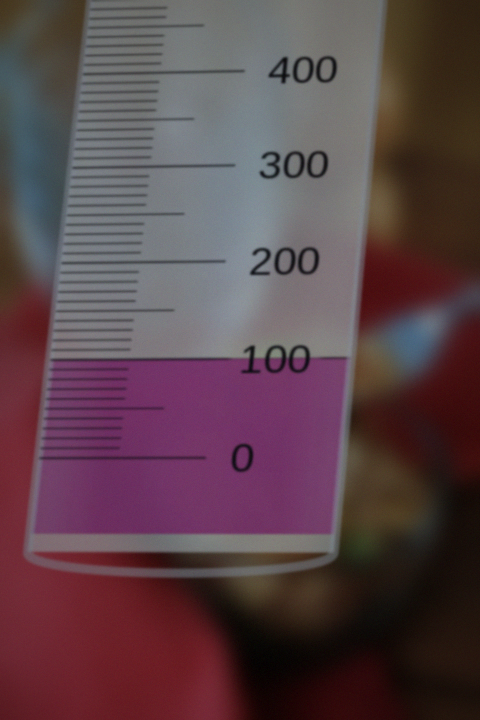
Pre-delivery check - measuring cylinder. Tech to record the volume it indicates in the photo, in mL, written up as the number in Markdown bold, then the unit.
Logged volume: **100** mL
